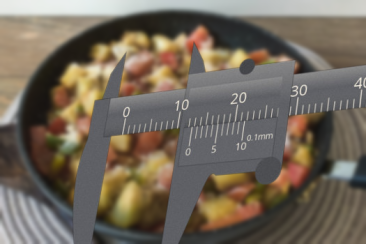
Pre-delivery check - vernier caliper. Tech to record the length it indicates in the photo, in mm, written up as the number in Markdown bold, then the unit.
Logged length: **12.6** mm
